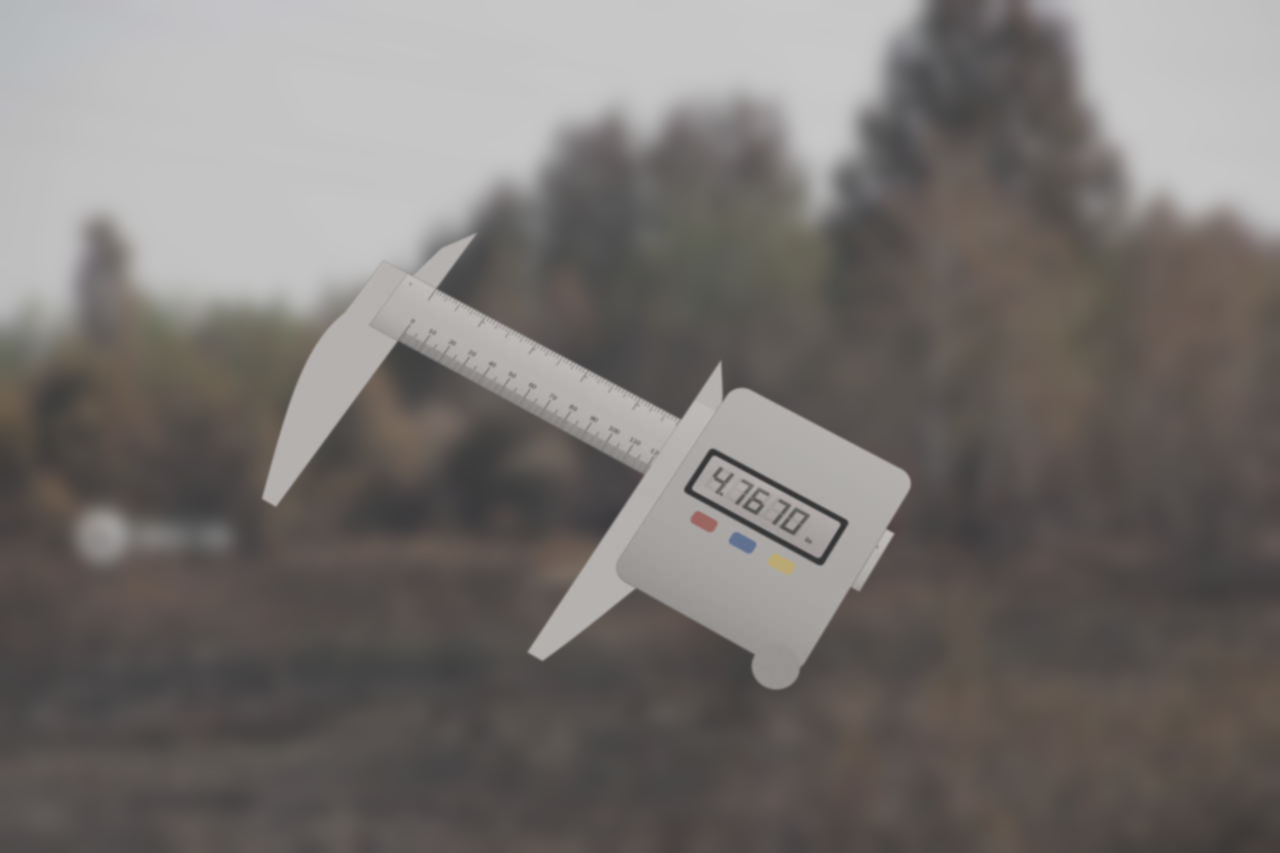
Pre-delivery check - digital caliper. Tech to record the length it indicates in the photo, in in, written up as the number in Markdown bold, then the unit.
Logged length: **4.7670** in
